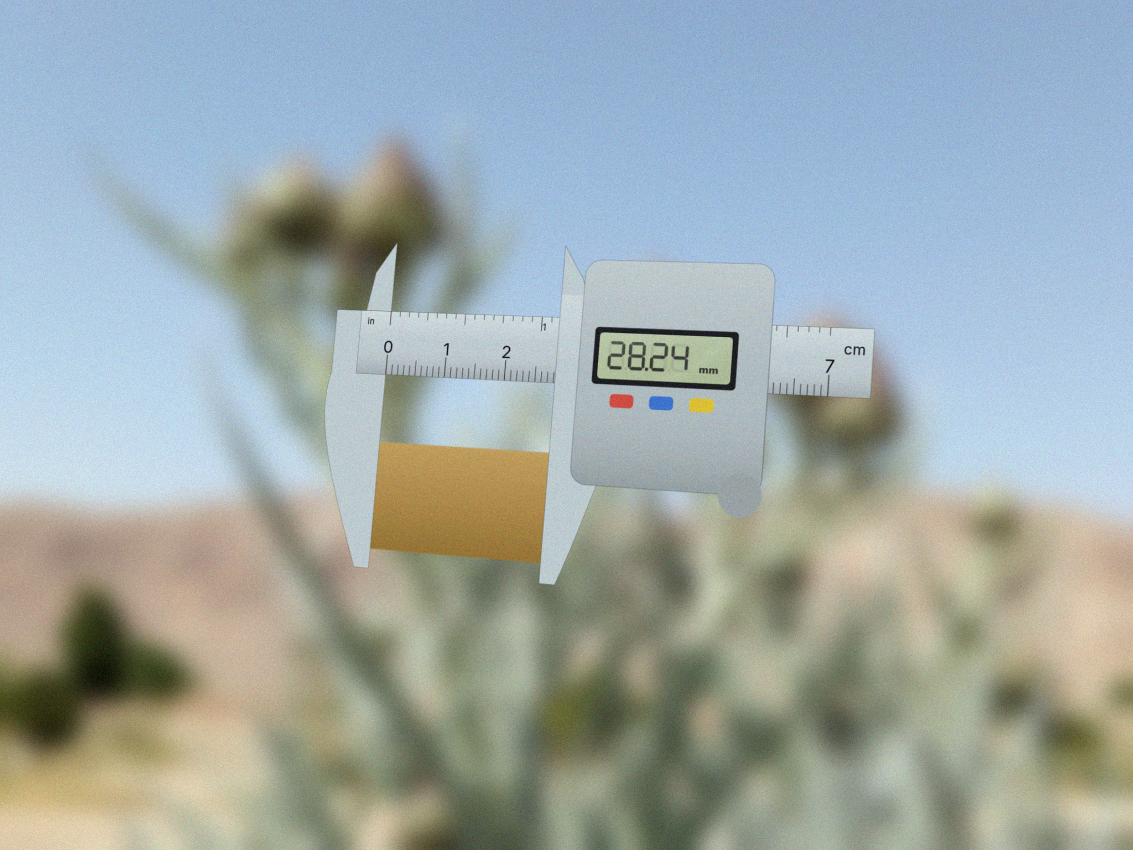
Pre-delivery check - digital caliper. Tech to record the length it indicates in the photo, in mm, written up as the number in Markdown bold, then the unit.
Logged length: **28.24** mm
